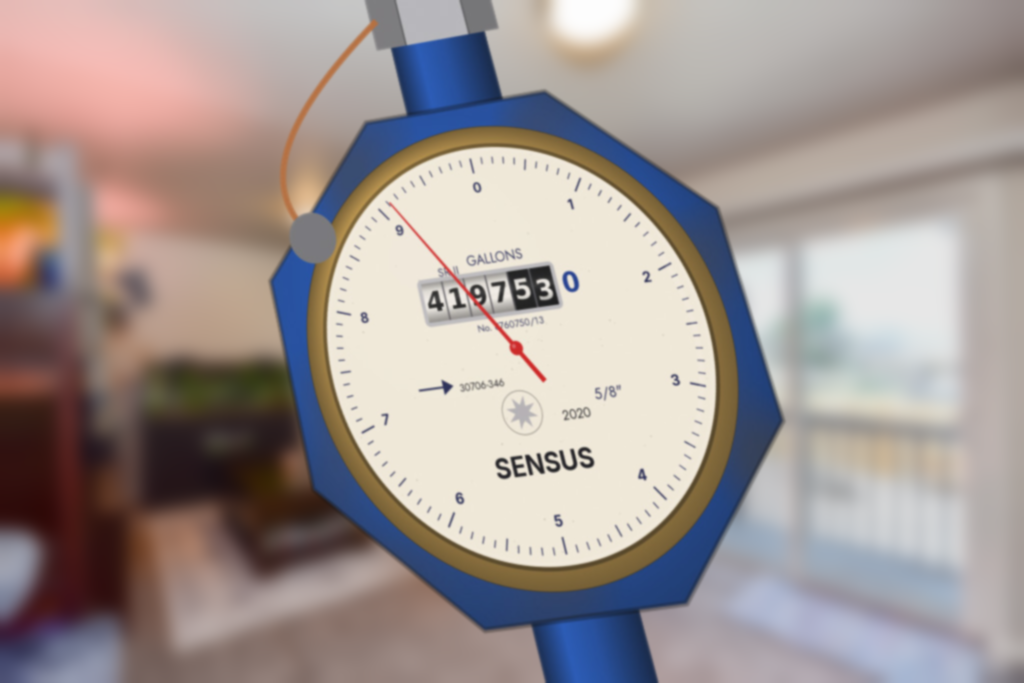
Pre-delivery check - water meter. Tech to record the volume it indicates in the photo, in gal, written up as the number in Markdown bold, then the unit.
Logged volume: **4197529.1** gal
